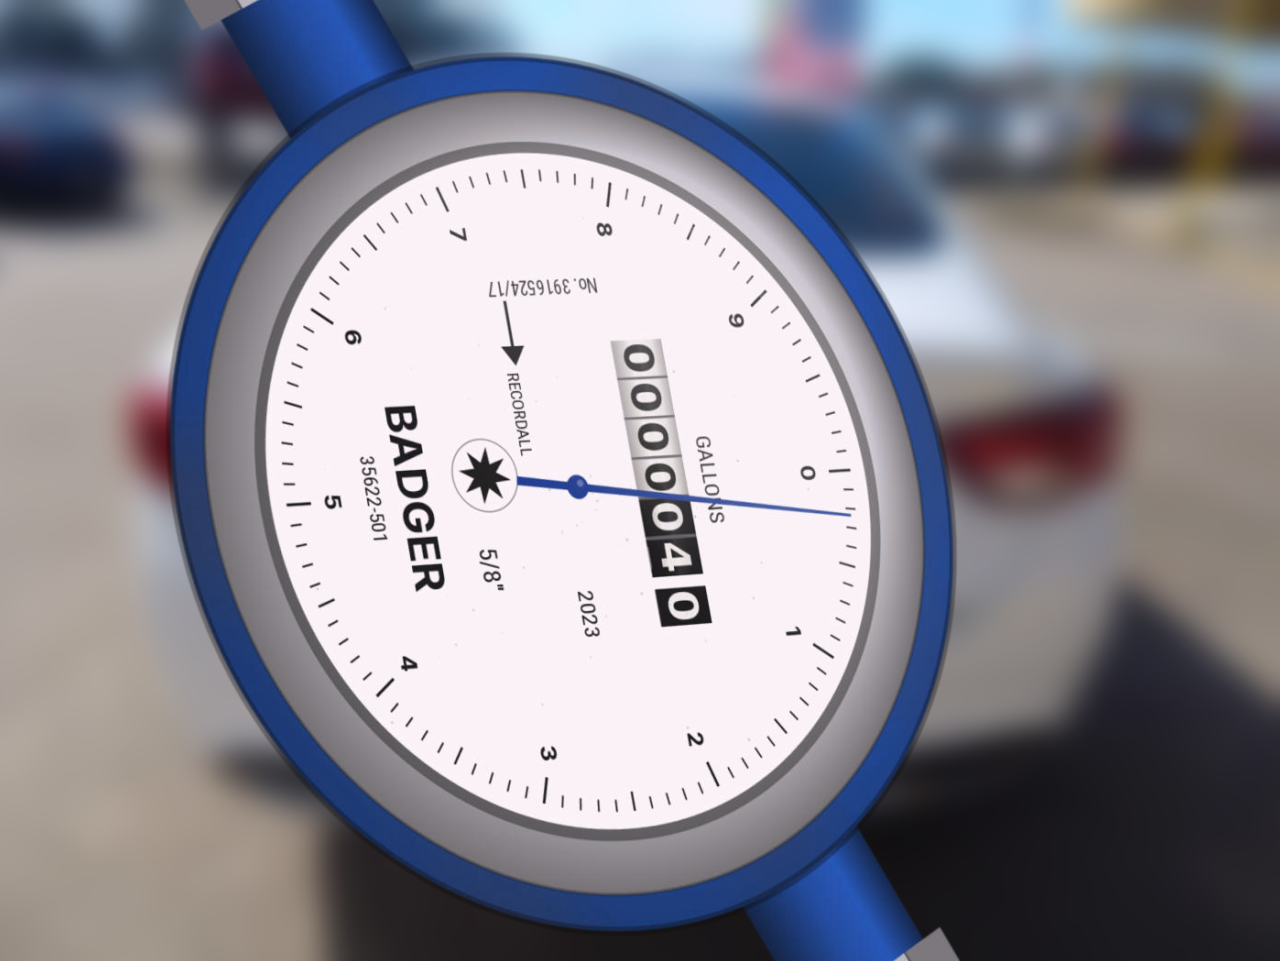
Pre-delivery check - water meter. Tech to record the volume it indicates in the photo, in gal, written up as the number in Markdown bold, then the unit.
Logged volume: **40.2** gal
